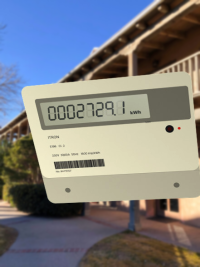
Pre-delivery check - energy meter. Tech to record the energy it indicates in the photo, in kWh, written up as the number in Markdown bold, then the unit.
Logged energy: **2729.1** kWh
